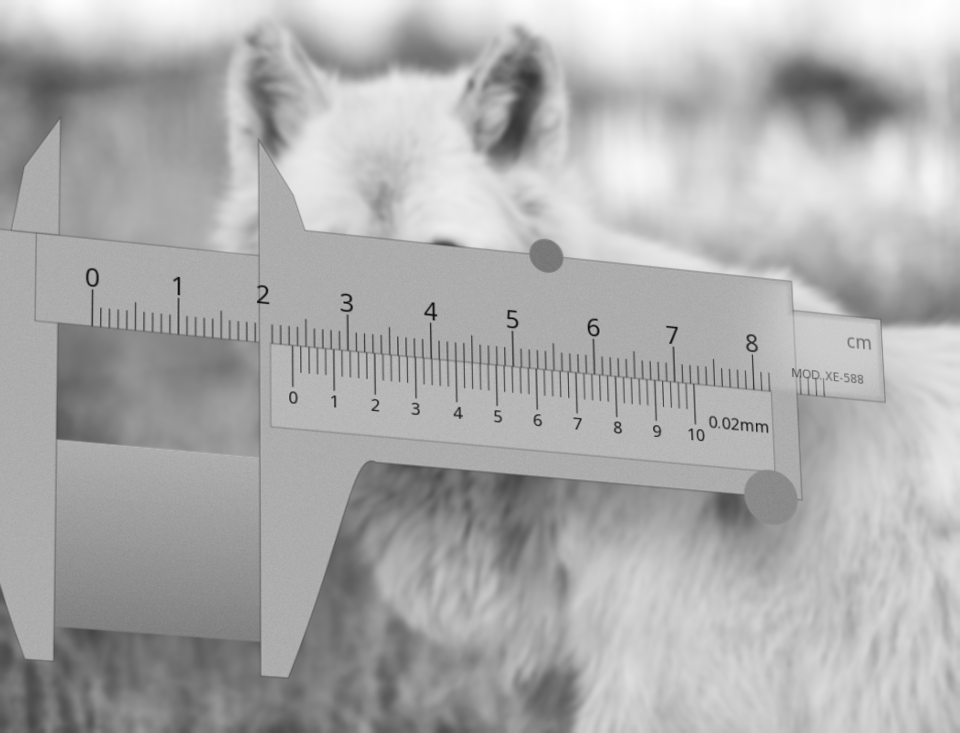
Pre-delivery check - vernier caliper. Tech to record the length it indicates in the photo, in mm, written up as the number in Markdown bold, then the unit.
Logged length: **23.4** mm
